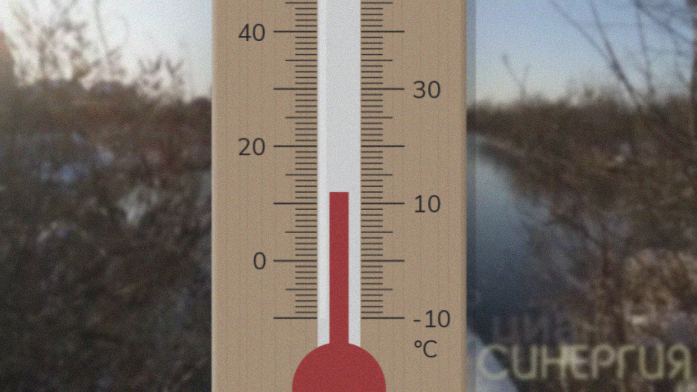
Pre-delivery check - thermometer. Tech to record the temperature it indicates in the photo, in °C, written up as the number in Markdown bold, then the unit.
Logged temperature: **12** °C
